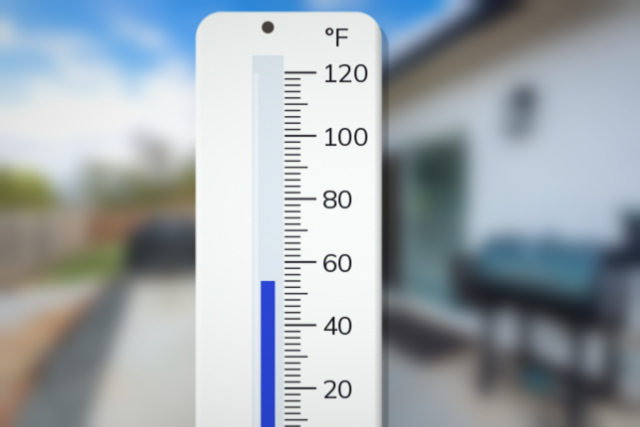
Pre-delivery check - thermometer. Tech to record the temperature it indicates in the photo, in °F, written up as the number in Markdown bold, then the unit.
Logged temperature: **54** °F
